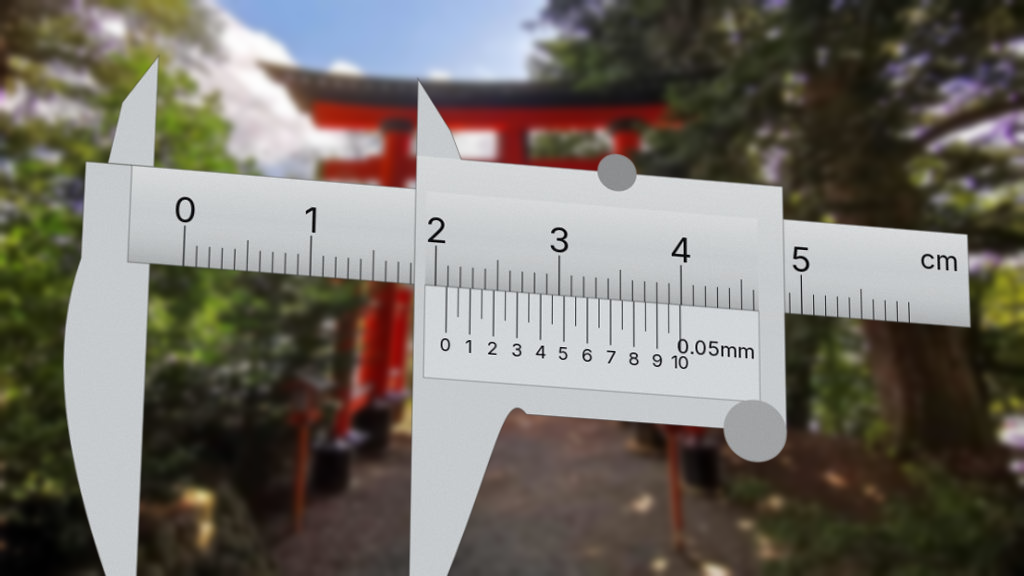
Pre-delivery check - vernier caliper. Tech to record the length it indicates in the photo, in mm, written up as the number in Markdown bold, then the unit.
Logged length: **20.9** mm
